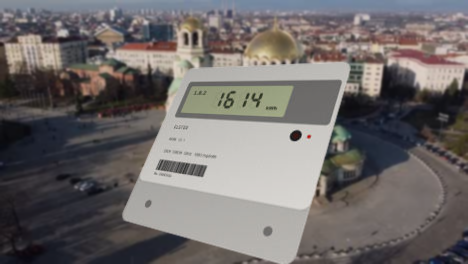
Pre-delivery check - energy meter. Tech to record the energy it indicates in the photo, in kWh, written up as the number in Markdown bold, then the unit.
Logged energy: **1614** kWh
